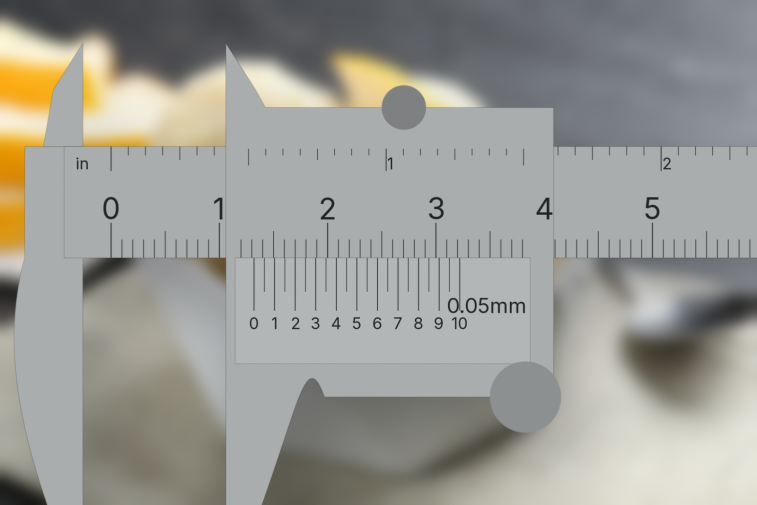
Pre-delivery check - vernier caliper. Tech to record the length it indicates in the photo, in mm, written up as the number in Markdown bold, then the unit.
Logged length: **13.2** mm
